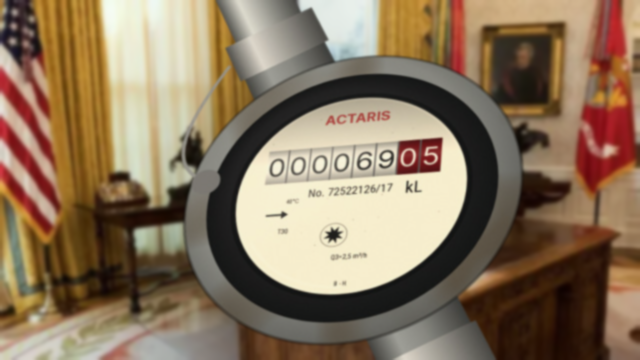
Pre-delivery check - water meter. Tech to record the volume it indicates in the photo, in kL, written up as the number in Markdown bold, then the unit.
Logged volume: **69.05** kL
